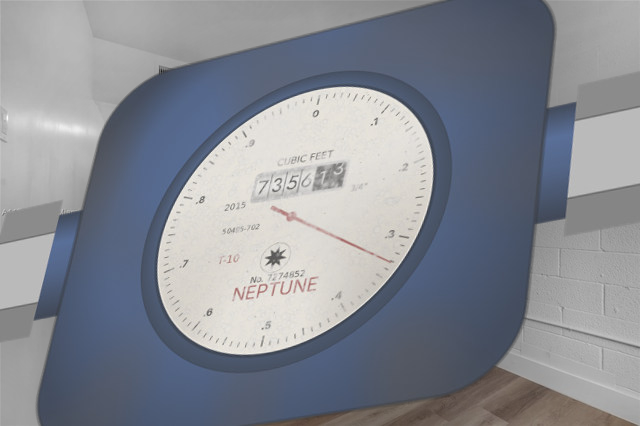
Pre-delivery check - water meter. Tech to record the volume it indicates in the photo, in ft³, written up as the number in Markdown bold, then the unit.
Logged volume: **735613.33** ft³
